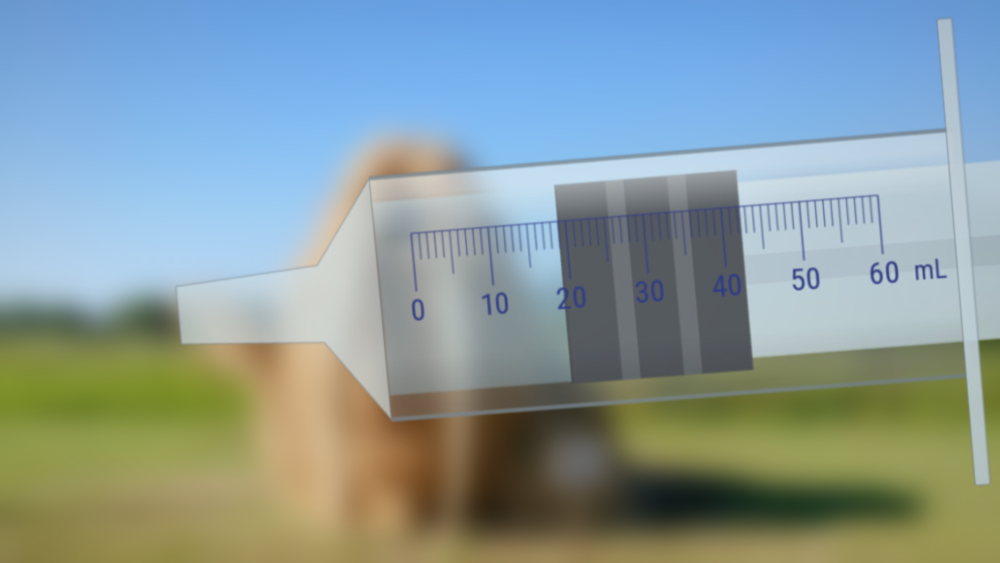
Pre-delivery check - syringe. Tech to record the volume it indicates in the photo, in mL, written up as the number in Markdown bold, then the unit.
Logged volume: **19** mL
